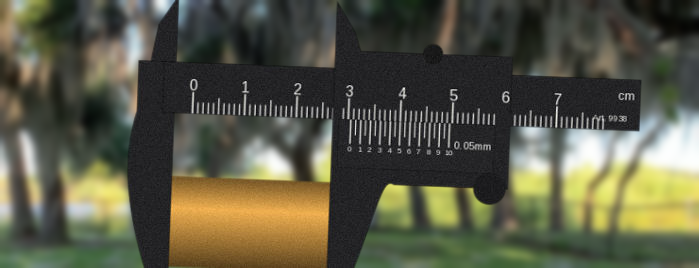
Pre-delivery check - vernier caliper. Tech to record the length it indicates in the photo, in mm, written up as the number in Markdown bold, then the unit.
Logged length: **30.5** mm
